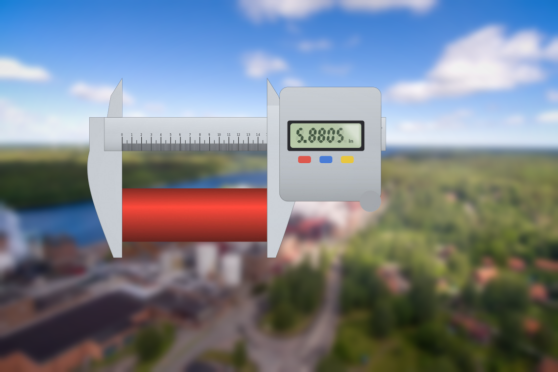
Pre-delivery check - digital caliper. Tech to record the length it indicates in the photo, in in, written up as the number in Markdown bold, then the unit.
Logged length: **5.8805** in
